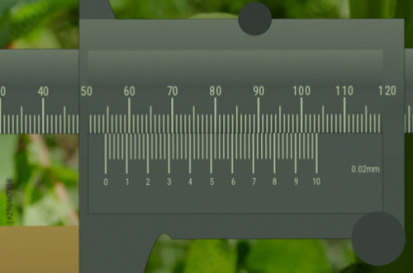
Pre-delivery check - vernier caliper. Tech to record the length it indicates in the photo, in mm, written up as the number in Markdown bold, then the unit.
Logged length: **54.5** mm
